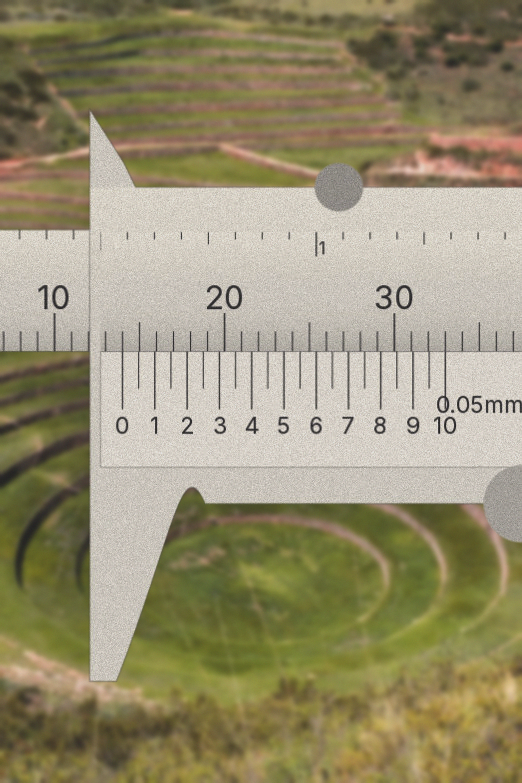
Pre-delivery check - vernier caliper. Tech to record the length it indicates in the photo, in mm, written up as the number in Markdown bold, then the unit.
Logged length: **14.0** mm
